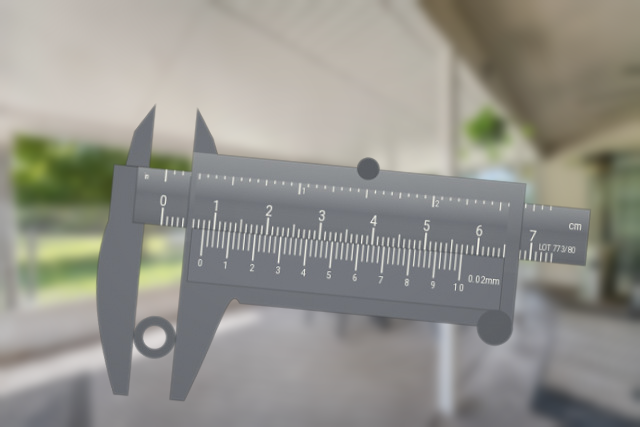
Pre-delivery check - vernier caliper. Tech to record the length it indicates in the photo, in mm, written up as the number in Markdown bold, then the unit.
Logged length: **8.0** mm
